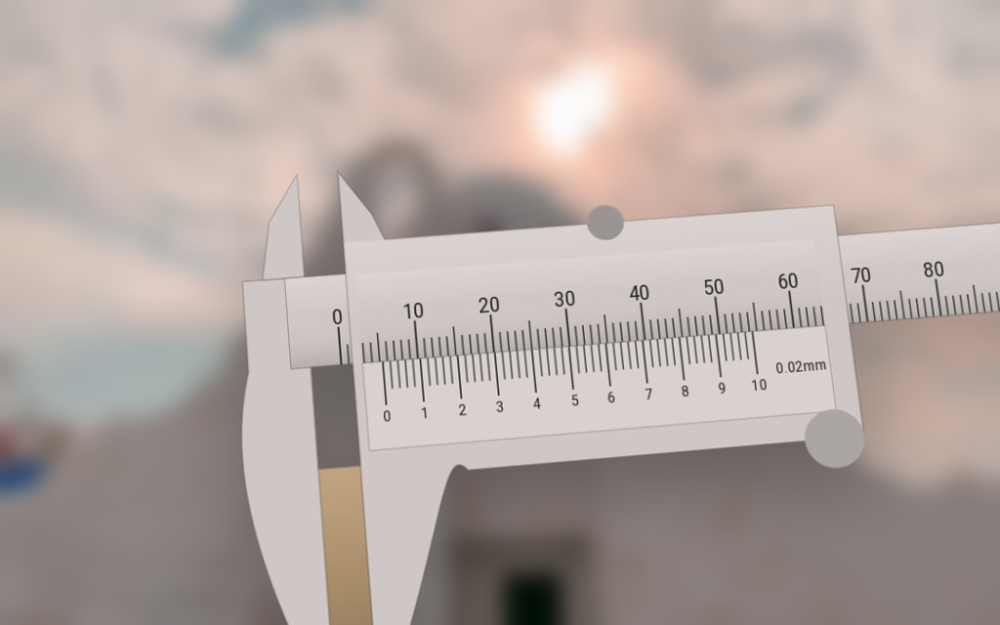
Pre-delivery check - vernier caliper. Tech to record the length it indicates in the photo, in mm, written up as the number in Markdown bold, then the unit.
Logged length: **5.4** mm
